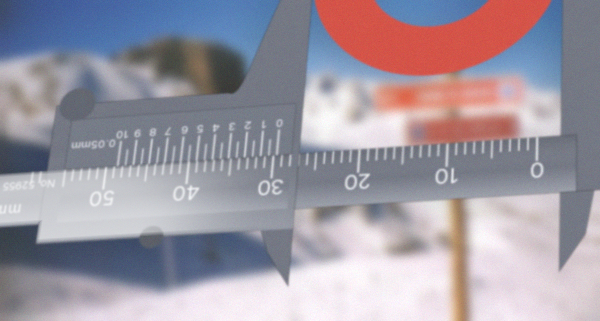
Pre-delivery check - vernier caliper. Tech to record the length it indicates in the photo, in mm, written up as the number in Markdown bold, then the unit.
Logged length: **29.6** mm
